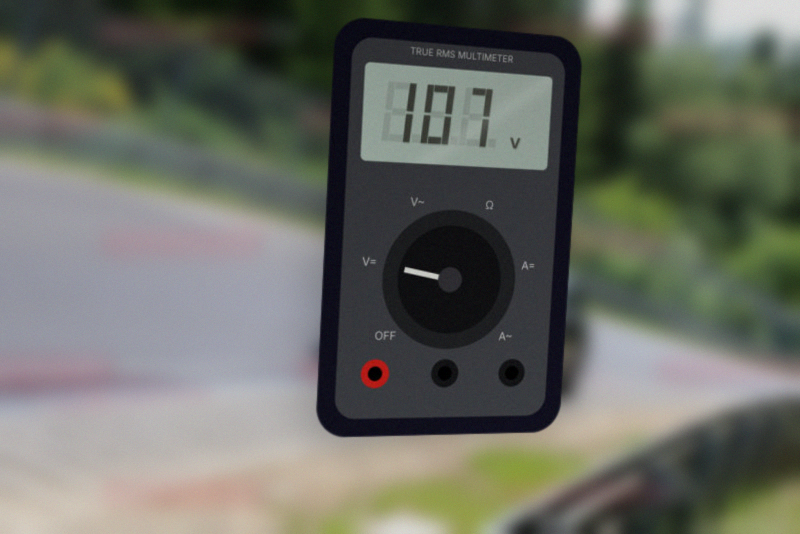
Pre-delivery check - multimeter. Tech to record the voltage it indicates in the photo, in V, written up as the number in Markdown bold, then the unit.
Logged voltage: **107** V
